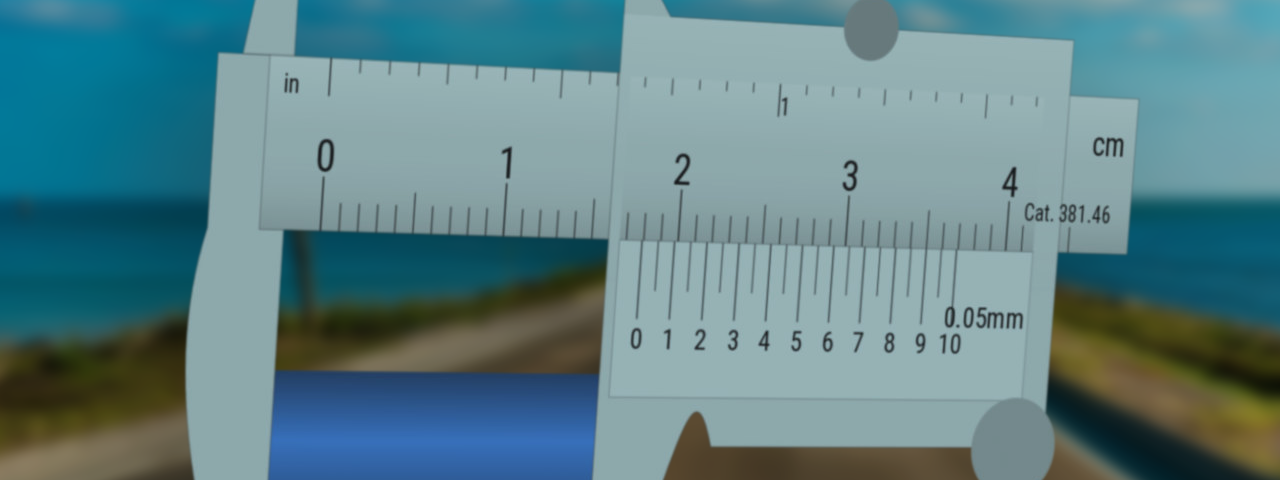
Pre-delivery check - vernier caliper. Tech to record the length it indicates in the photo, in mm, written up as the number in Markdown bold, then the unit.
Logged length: **17.9** mm
